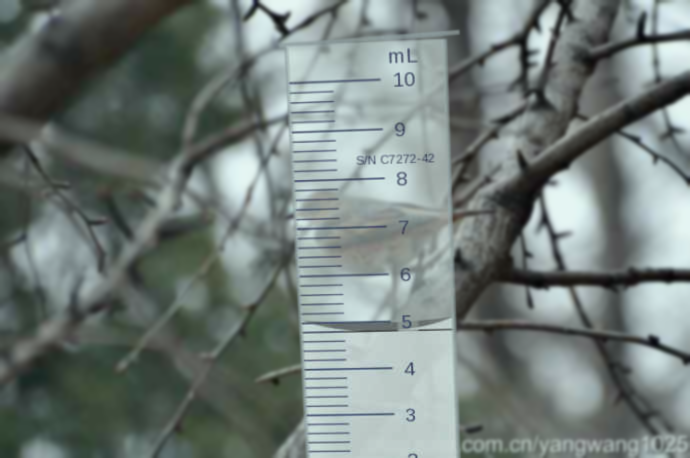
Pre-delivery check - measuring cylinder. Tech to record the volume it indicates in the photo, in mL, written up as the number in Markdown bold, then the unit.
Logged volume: **4.8** mL
